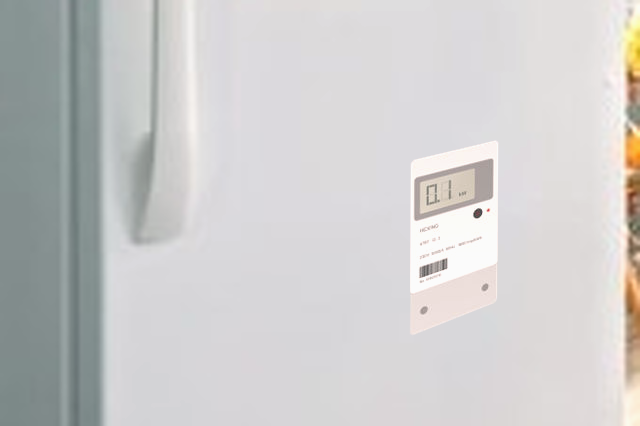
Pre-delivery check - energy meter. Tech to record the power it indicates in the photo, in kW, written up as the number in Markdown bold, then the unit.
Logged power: **0.1** kW
